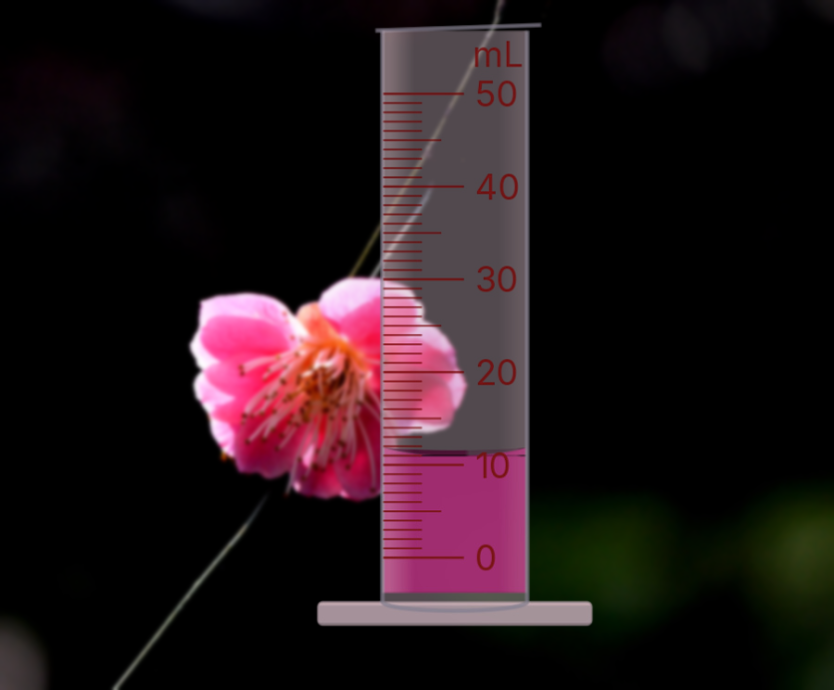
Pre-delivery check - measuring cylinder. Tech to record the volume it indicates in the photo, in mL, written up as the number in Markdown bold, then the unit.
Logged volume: **11** mL
